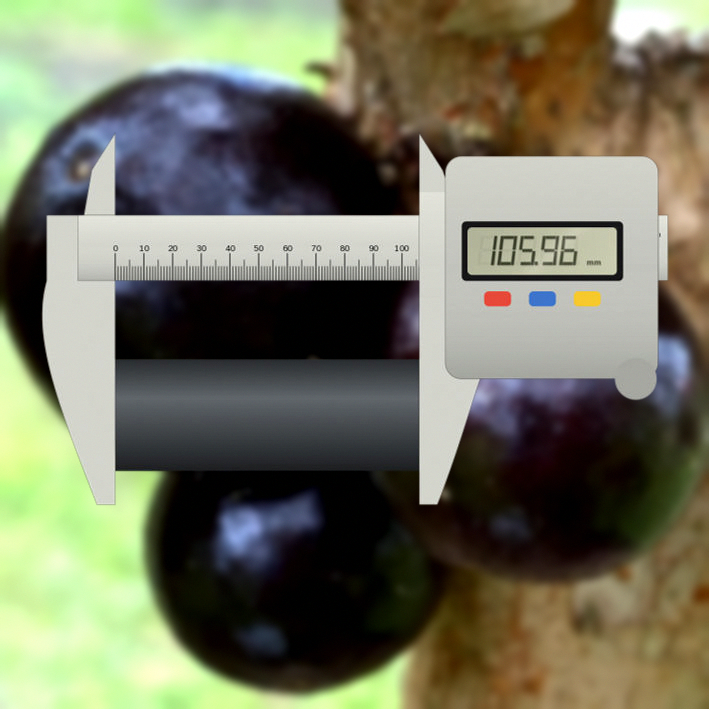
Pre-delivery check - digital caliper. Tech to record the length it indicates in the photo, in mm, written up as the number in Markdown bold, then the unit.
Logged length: **105.96** mm
